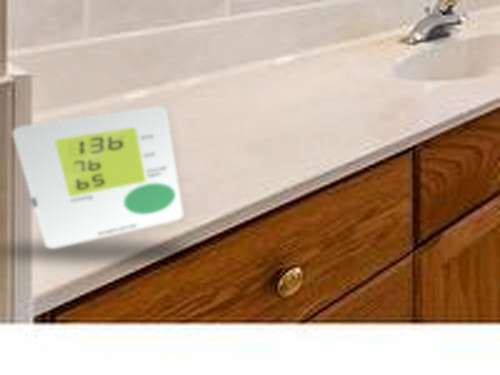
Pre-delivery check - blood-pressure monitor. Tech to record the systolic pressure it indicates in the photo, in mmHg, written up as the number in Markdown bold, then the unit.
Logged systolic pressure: **136** mmHg
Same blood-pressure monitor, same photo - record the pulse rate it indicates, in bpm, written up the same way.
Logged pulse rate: **65** bpm
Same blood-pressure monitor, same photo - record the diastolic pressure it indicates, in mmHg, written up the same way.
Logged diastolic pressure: **76** mmHg
